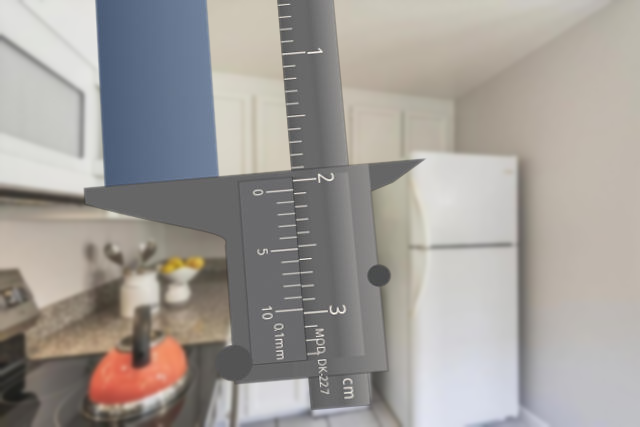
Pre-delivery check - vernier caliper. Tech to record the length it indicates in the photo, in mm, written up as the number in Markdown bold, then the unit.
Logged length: **20.7** mm
